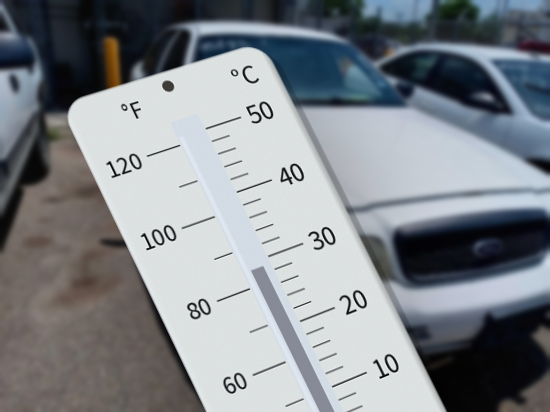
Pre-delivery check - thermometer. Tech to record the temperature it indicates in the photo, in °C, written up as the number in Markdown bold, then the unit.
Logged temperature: **29** °C
